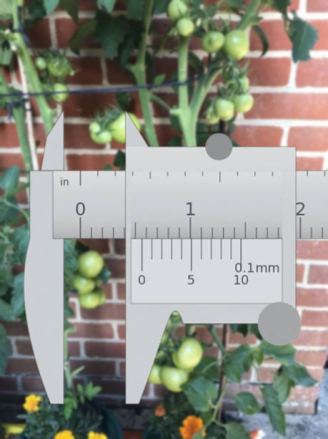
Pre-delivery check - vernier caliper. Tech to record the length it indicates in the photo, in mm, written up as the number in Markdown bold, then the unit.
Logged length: **5.6** mm
